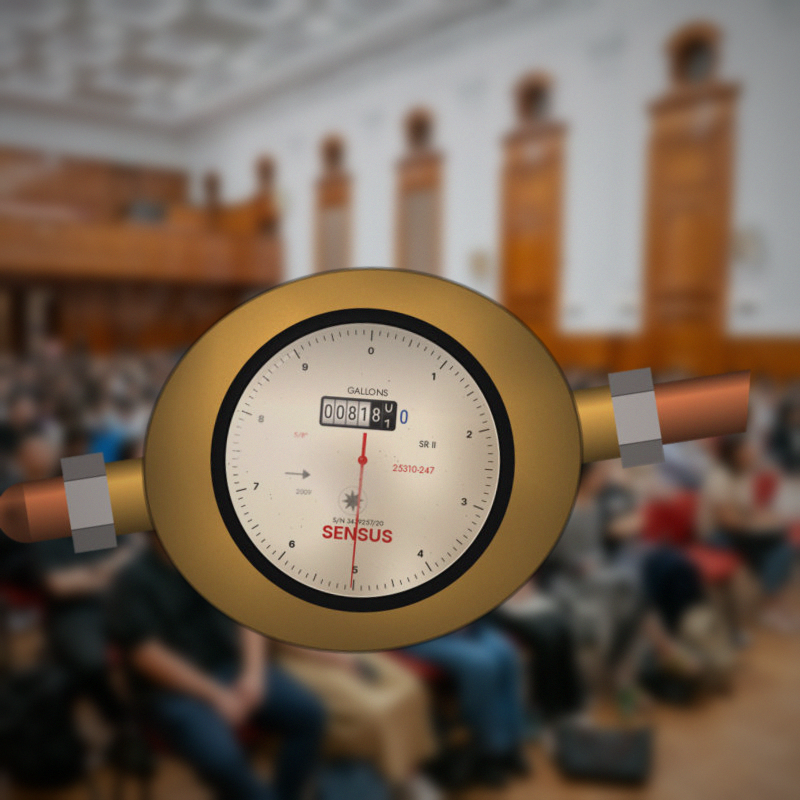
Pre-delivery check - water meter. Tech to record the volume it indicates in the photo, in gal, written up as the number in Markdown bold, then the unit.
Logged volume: **81805.0** gal
